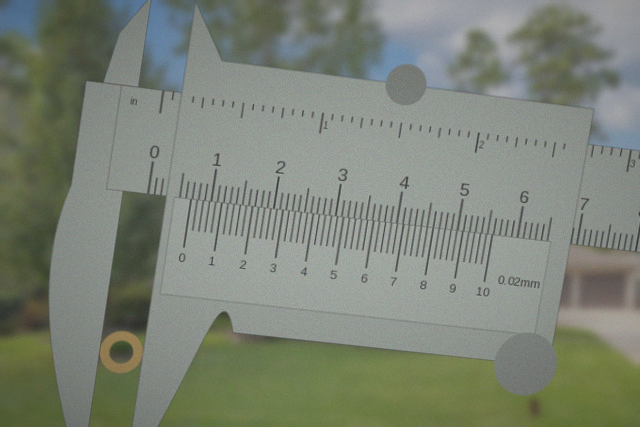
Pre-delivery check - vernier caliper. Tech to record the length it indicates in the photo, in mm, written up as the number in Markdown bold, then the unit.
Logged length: **6.8** mm
